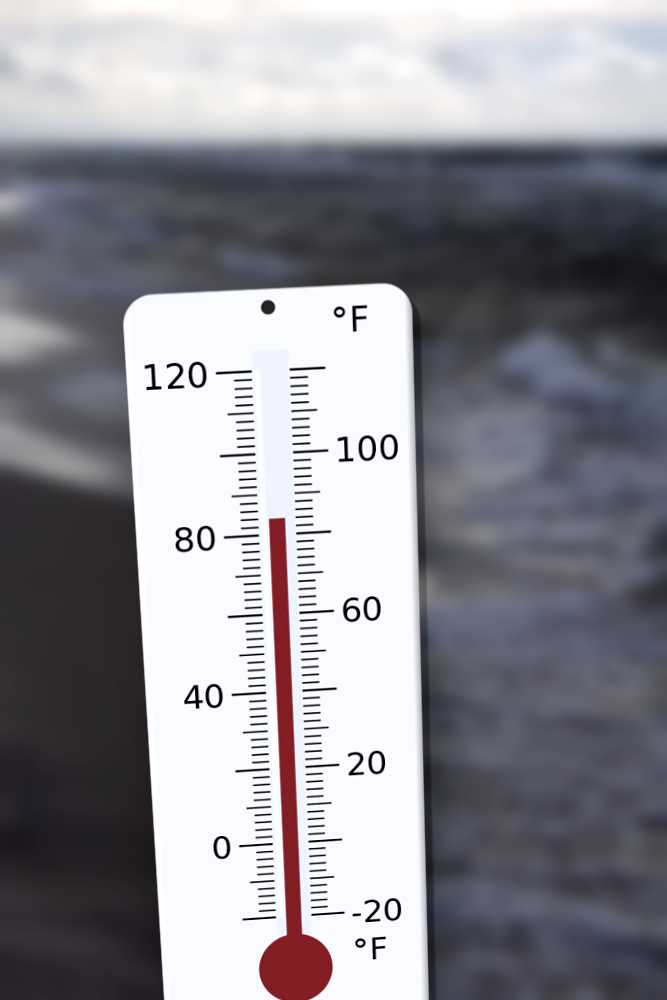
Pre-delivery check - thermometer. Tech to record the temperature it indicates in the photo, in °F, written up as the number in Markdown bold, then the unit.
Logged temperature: **84** °F
